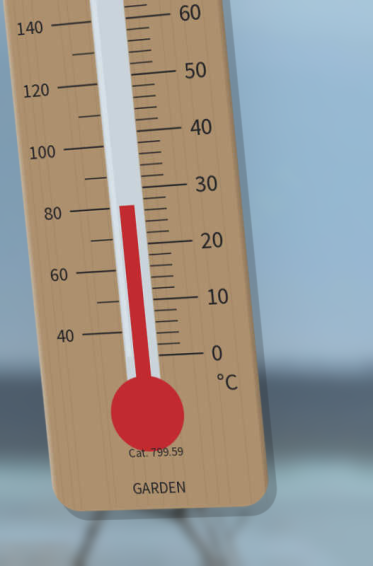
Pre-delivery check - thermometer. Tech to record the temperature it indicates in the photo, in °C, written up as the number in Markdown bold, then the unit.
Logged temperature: **27** °C
